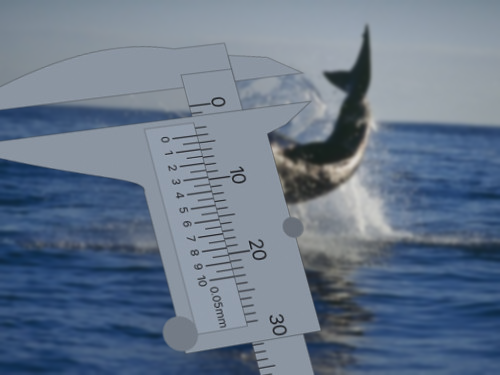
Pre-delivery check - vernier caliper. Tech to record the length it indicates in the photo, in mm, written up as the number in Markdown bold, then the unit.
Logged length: **4.0** mm
